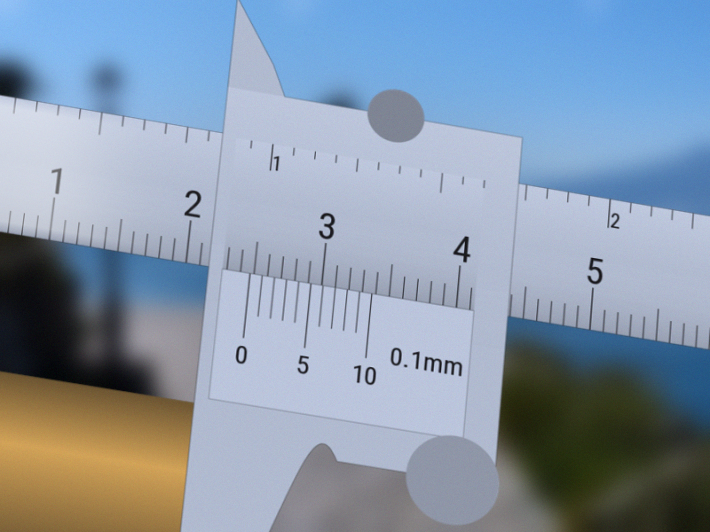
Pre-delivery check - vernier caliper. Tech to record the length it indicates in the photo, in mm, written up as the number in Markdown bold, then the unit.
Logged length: **24.7** mm
